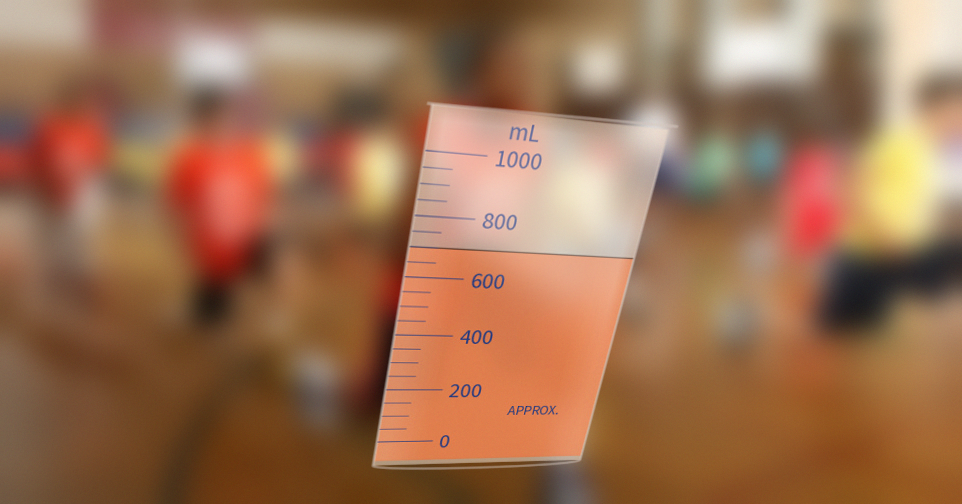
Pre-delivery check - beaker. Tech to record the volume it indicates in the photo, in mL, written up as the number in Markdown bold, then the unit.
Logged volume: **700** mL
